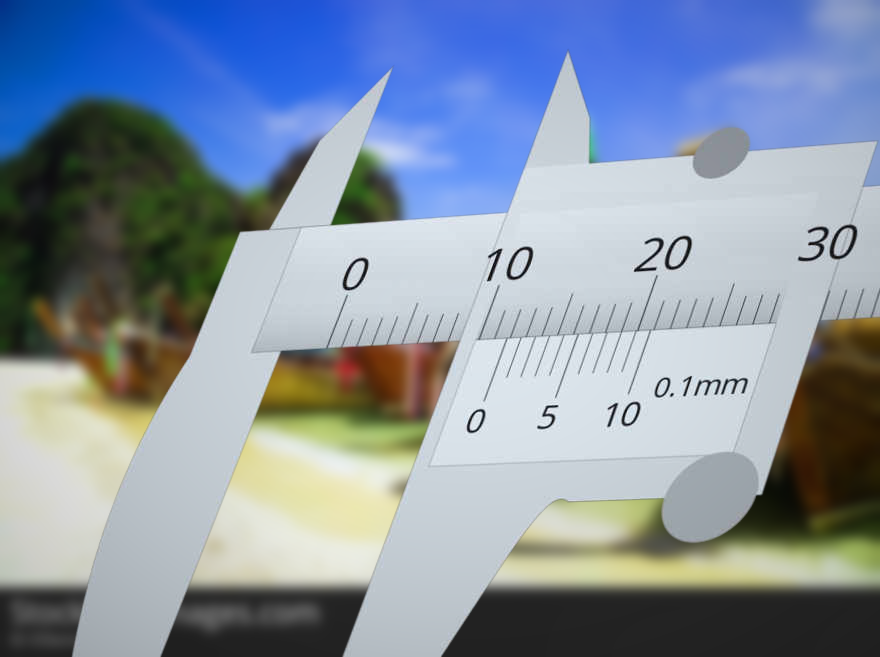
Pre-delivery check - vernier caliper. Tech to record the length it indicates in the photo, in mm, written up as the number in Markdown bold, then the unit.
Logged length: **11.8** mm
